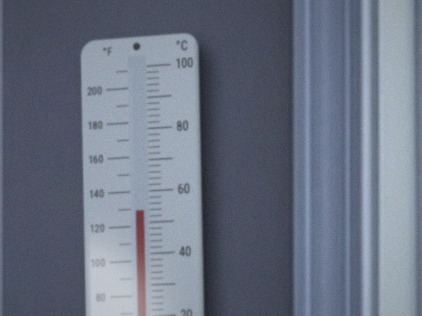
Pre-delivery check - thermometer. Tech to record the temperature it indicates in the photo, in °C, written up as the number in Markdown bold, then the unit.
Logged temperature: **54** °C
